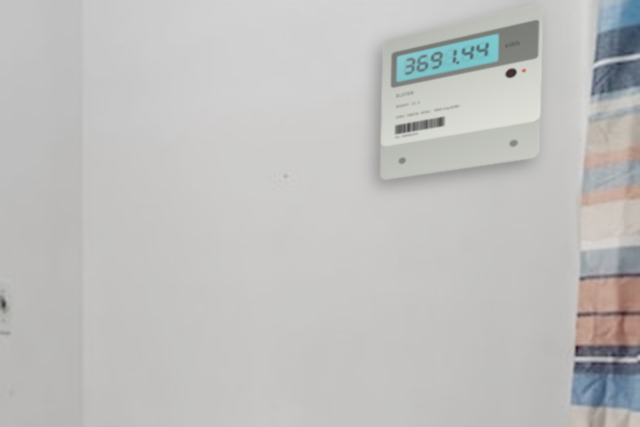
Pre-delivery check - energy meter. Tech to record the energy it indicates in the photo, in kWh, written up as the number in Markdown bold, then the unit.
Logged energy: **3691.44** kWh
